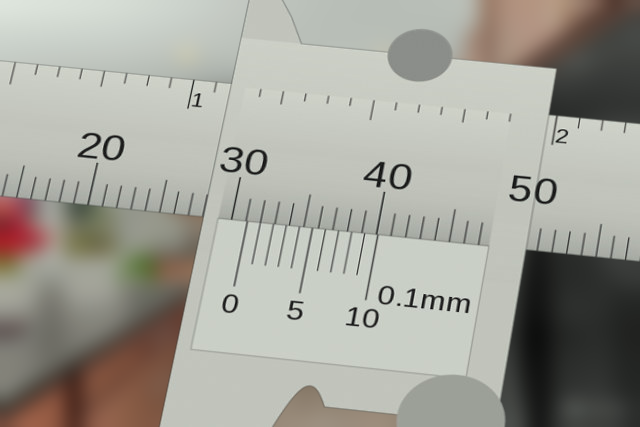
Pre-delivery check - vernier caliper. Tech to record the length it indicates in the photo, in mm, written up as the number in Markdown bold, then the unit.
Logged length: **31.1** mm
